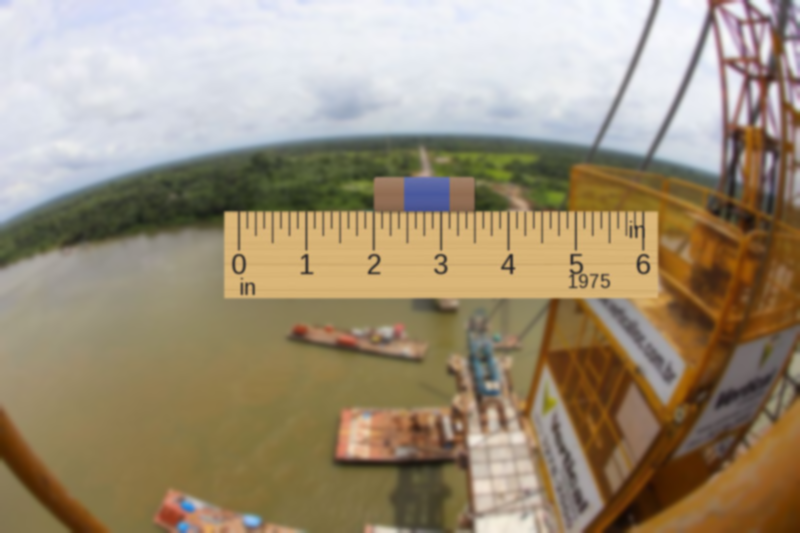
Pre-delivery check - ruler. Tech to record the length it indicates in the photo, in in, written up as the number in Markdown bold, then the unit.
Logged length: **1.5** in
